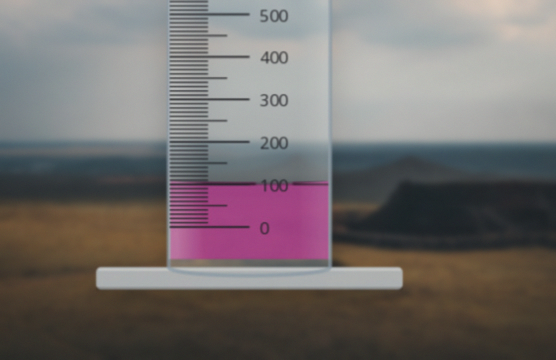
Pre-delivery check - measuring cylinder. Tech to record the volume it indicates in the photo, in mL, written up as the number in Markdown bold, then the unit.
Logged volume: **100** mL
